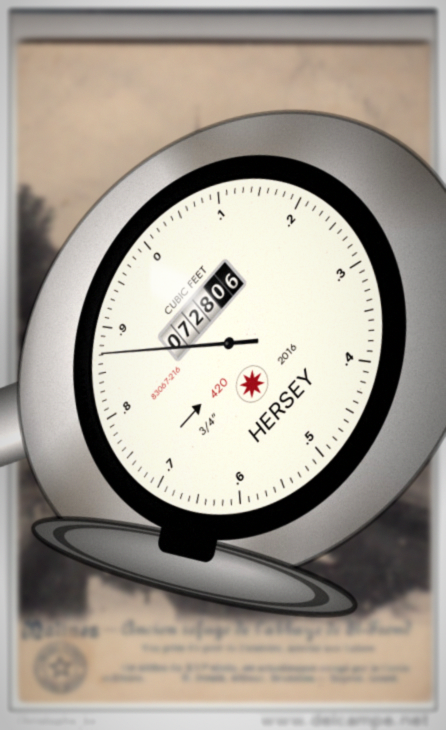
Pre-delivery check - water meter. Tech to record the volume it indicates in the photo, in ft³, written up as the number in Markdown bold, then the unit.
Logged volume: **72805.87** ft³
